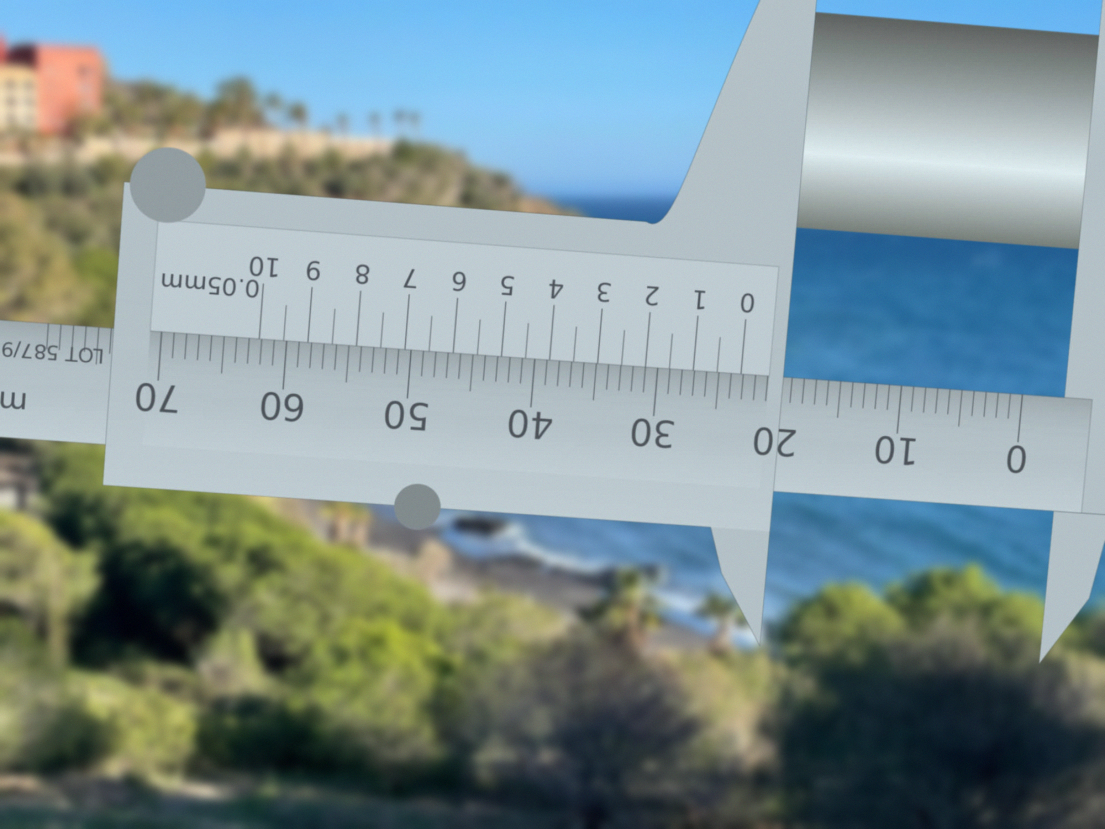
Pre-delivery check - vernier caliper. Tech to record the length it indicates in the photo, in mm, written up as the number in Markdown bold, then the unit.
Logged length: **23.2** mm
